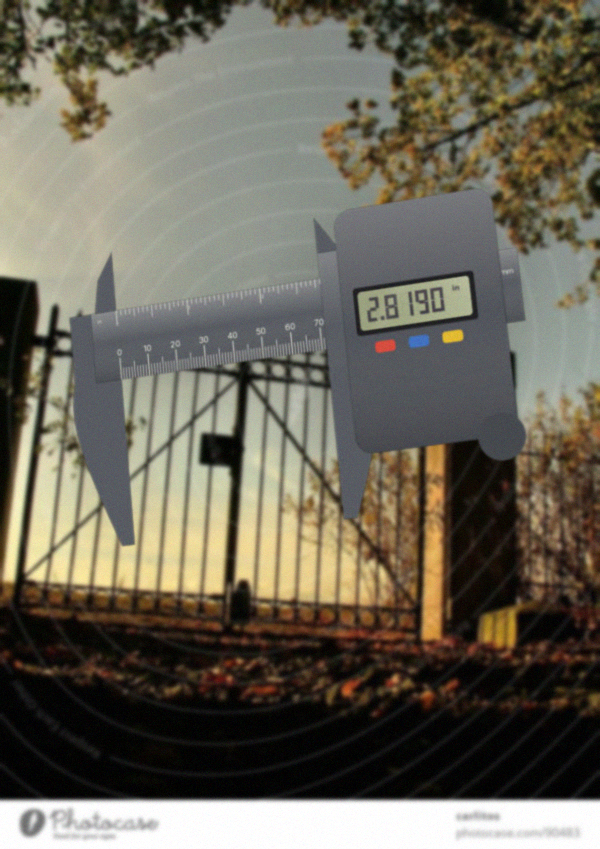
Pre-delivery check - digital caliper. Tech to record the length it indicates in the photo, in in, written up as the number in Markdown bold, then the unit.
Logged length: **2.8190** in
